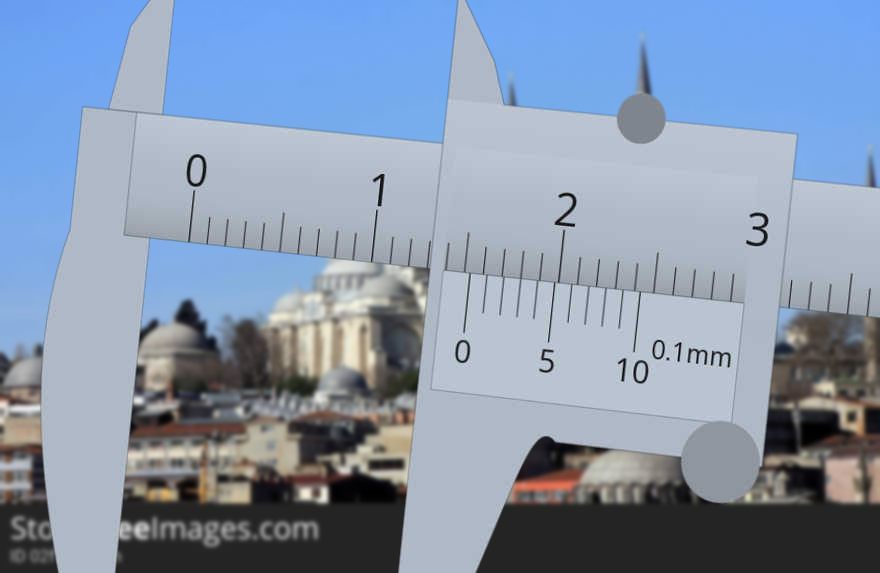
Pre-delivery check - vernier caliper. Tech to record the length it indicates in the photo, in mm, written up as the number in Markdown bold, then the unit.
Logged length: **15.3** mm
